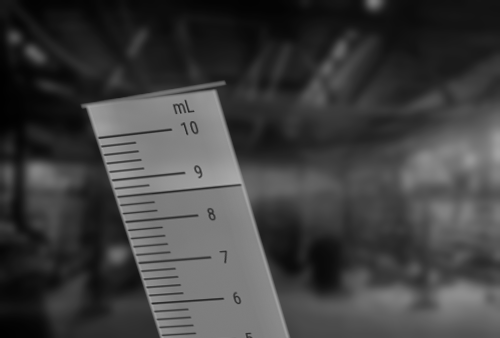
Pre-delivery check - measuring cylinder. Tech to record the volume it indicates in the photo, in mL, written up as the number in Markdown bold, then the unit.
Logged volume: **8.6** mL
